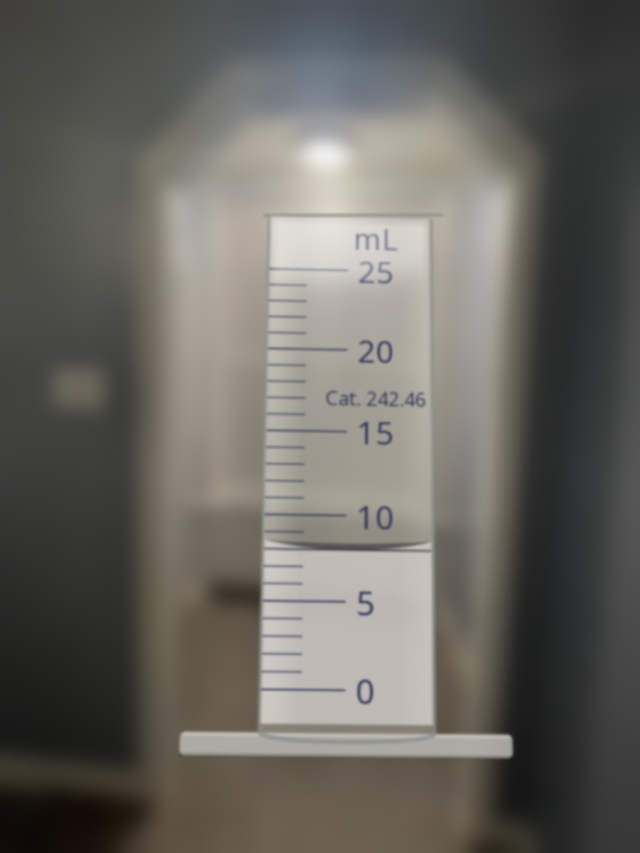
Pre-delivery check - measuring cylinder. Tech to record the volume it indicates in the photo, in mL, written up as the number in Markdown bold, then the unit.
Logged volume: **8** mL
